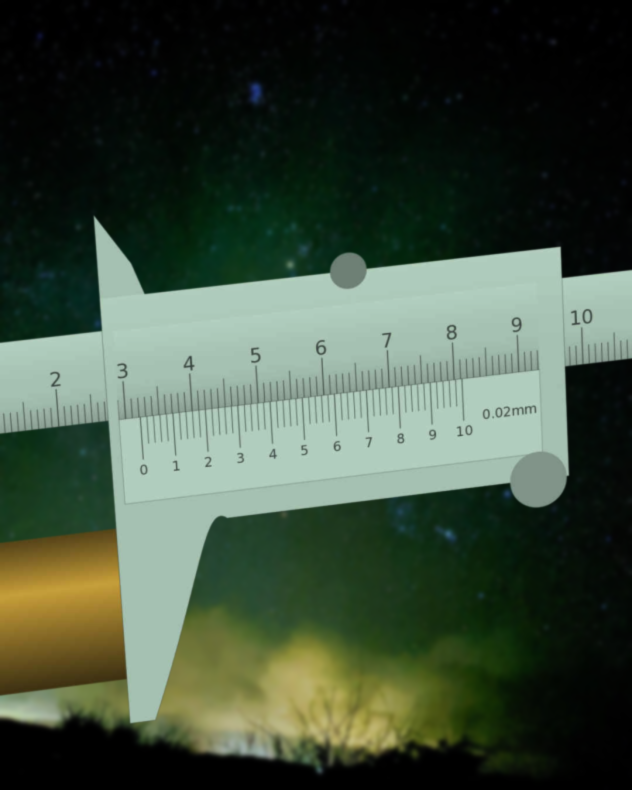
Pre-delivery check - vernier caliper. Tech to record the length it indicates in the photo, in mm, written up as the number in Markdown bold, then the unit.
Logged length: **32.2** mm
